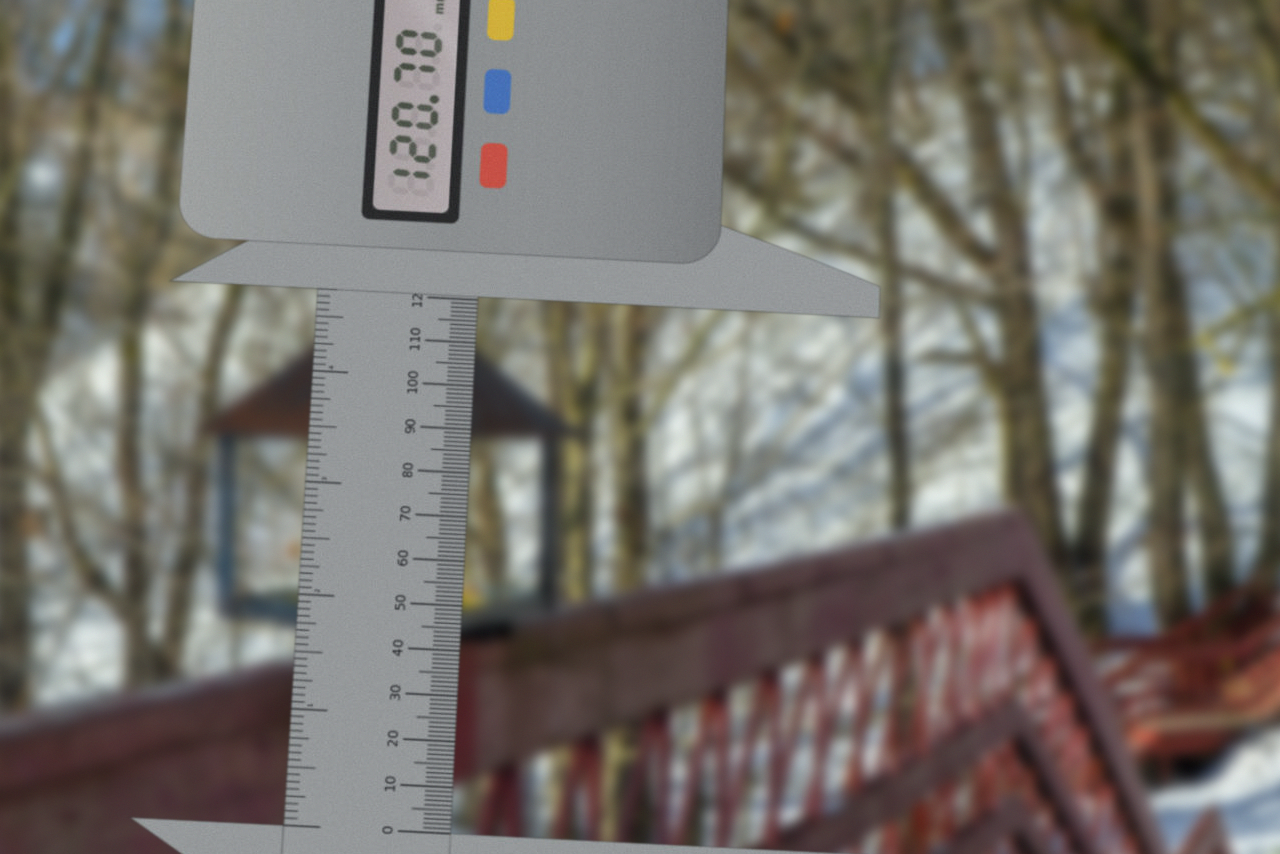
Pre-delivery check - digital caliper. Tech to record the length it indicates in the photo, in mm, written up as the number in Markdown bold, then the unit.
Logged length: **120.70** mm
